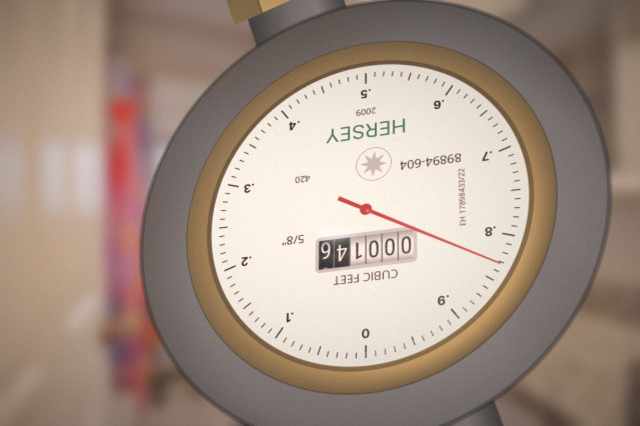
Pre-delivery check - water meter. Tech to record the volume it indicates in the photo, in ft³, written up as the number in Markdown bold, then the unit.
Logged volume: **145.83** ft³
